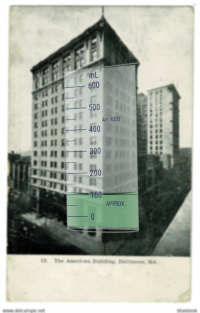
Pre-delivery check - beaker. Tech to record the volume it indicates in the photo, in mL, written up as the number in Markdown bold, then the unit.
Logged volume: **100** mL
